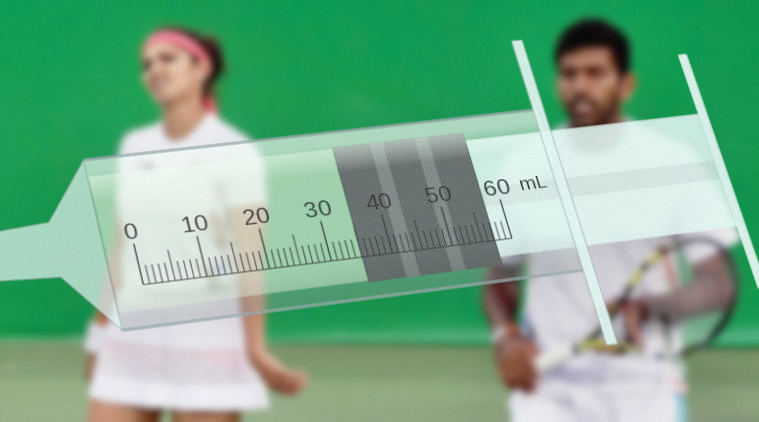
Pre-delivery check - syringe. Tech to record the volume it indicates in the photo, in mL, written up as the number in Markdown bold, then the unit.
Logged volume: **35** mL
